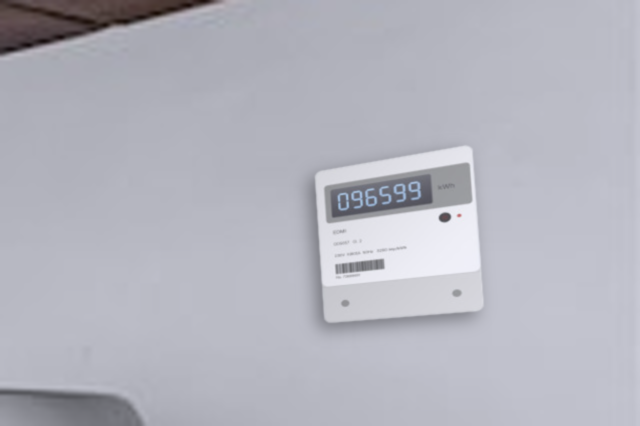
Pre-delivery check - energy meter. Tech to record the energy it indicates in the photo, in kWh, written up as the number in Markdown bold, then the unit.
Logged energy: **96599** kWh
